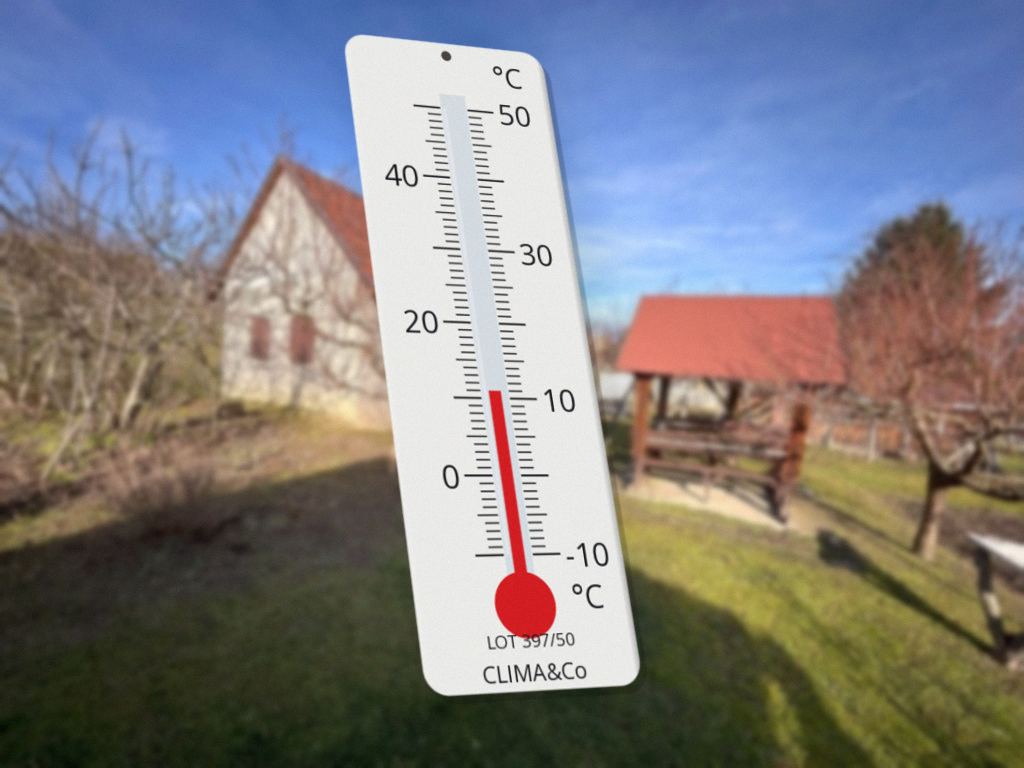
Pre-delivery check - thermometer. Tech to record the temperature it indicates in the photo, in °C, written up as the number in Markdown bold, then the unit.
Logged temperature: **11** °C
